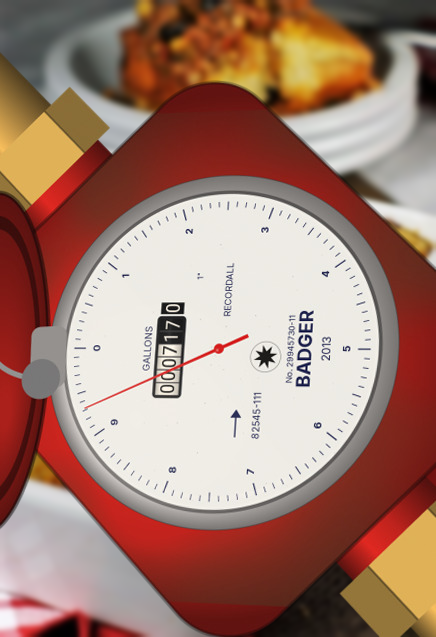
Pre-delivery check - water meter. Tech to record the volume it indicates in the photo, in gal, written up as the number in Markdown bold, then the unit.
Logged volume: **7169.3** gal
